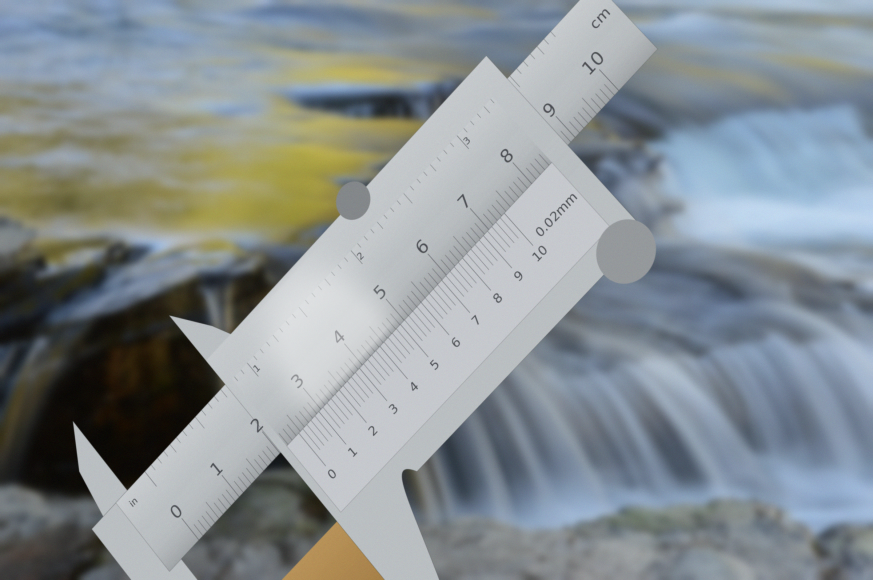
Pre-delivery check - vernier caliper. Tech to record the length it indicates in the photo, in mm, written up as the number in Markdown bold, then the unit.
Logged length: **24.6** mm
